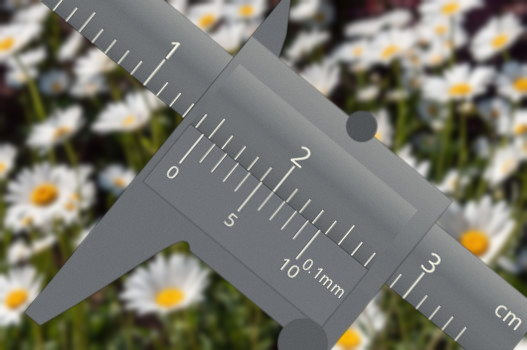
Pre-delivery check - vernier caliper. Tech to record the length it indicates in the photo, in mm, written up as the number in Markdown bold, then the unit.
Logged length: **14.6** mm
